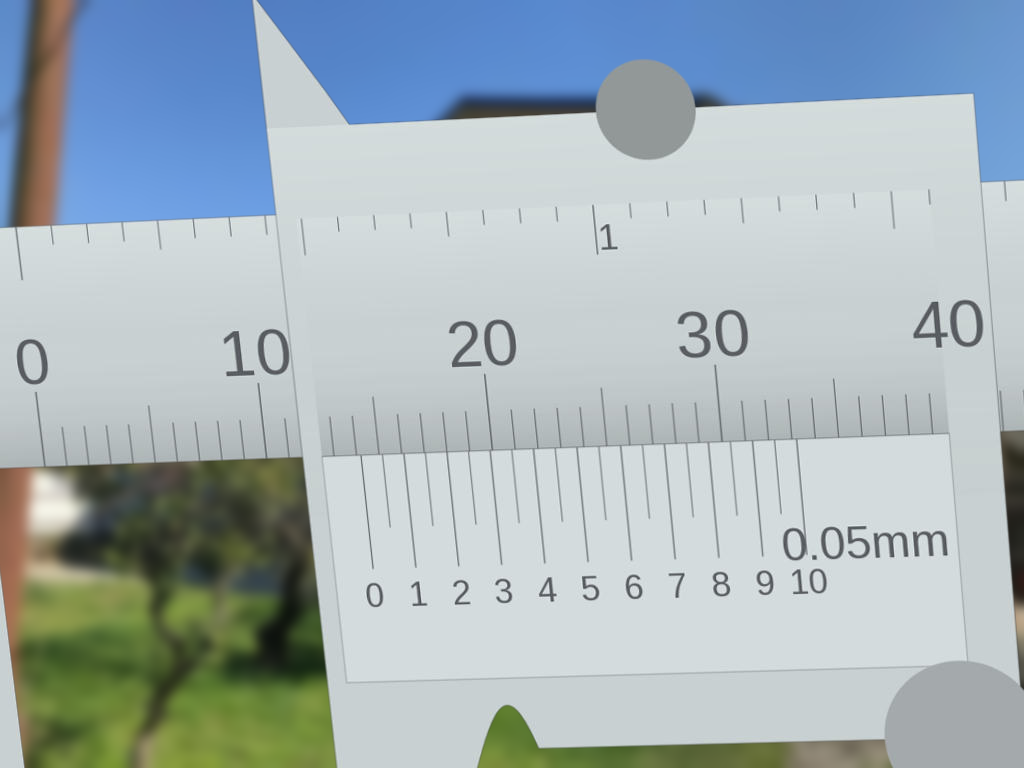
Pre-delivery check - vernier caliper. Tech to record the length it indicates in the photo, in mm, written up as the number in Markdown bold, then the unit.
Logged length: **14.2** mm
